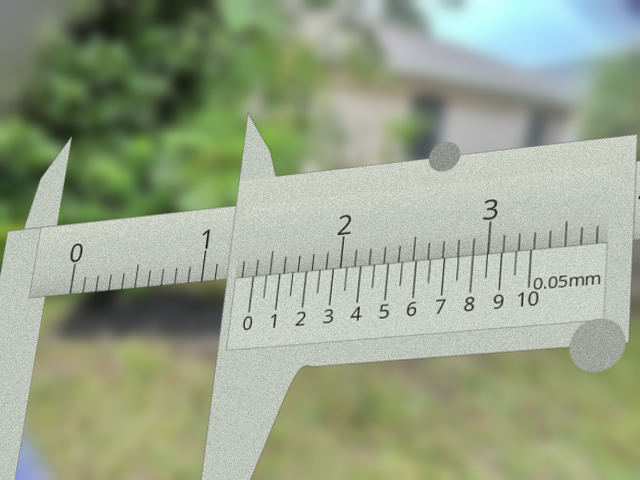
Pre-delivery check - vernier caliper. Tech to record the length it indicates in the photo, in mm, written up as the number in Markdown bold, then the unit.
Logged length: **13.8** mm
